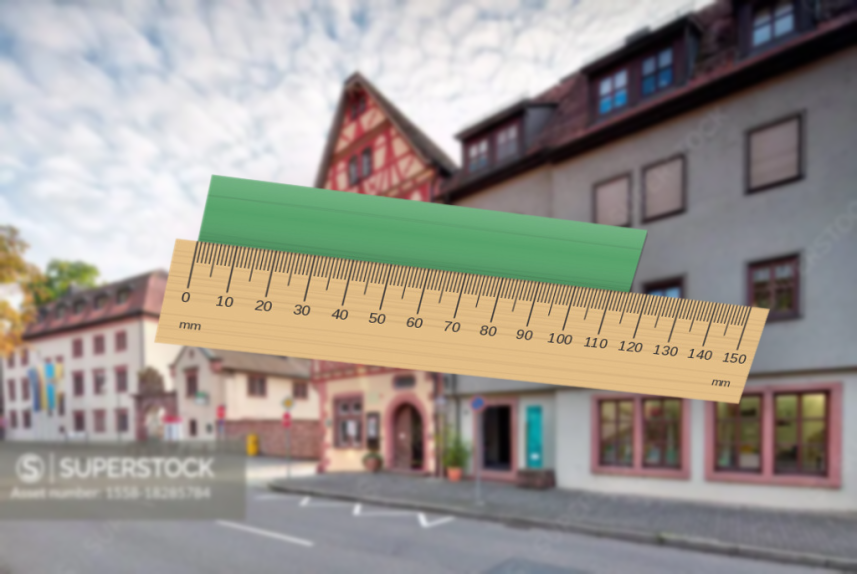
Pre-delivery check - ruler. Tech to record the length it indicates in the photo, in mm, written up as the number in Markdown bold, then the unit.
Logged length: **115** mm
